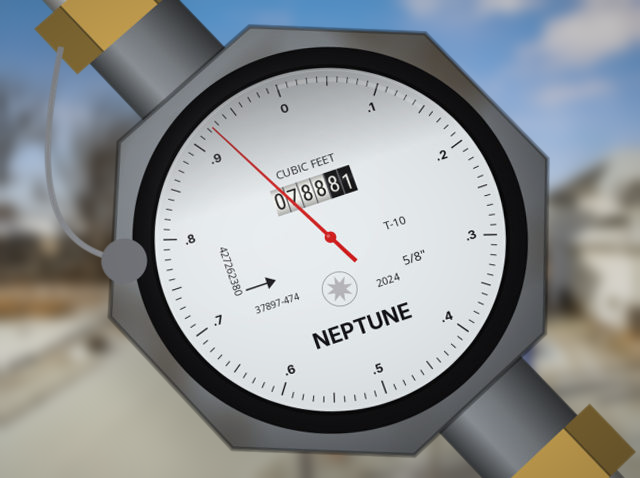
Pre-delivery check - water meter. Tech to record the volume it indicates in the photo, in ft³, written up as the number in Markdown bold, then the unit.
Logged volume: **78880.92** ft³
